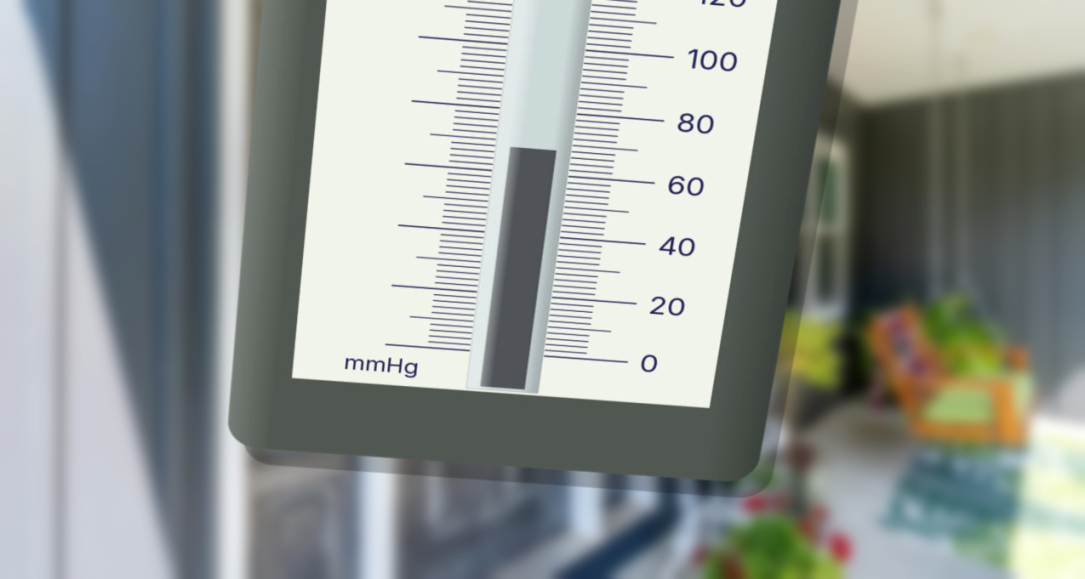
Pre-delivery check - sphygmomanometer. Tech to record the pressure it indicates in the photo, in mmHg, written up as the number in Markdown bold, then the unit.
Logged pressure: **68** mmHg
